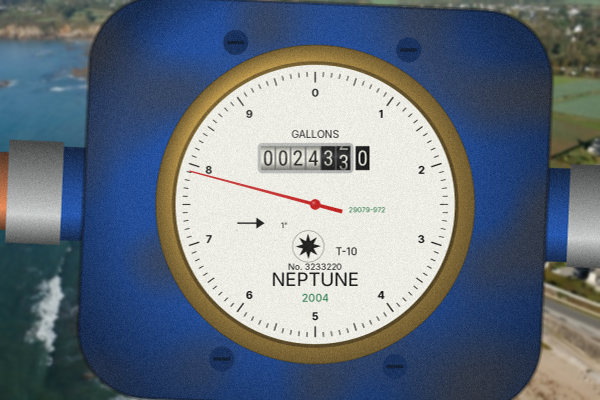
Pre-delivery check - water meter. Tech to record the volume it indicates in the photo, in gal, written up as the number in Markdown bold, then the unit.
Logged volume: **24327.9** gal
